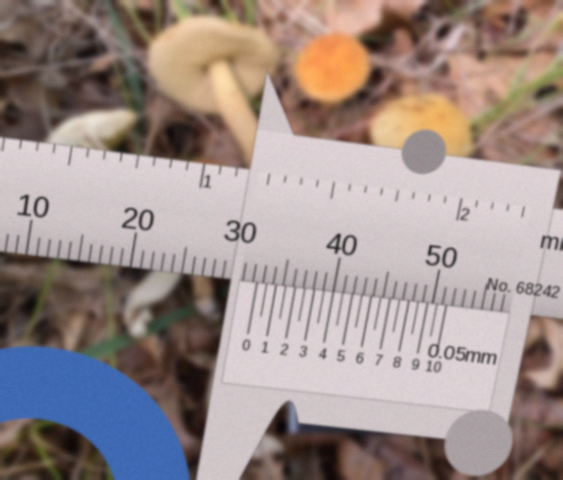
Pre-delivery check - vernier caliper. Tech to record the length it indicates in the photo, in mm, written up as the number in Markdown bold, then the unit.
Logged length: **32.4** mm
